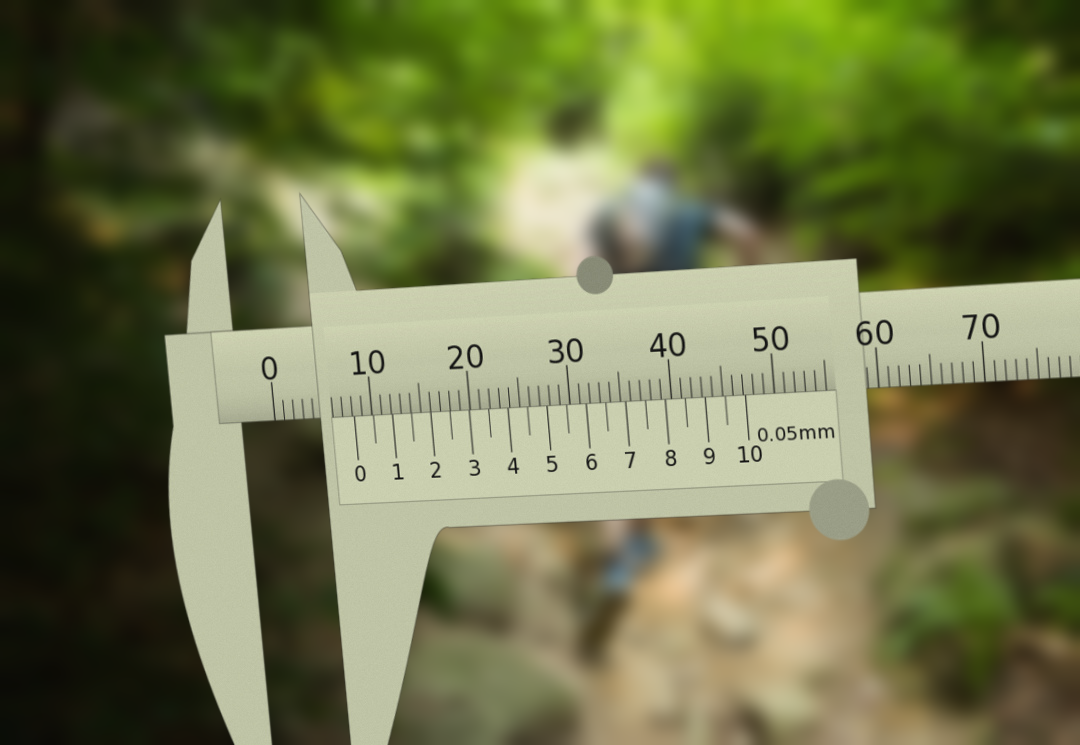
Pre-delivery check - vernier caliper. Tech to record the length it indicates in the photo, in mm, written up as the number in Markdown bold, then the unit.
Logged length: **8.2** mm
